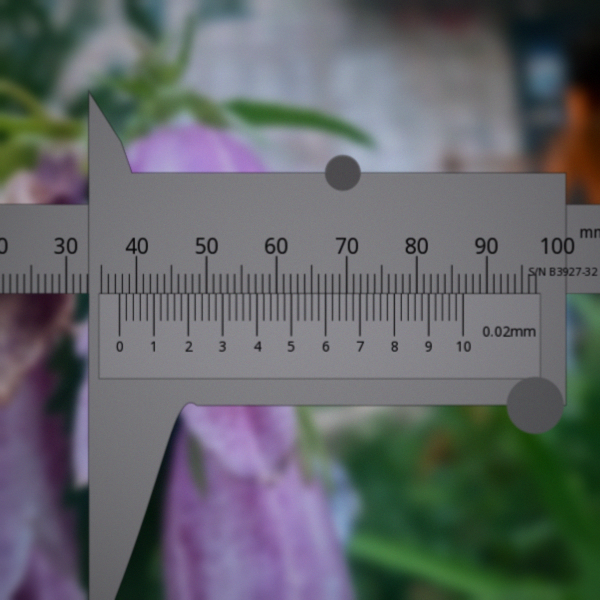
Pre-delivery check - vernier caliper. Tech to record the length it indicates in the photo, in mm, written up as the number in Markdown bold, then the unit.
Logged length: **37.6** mm
